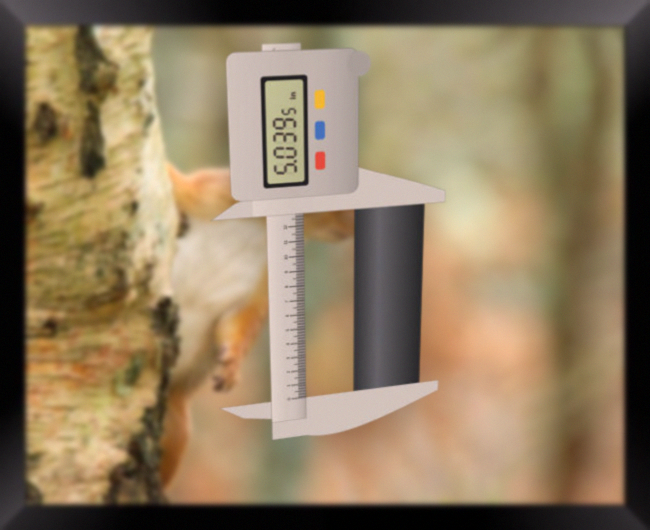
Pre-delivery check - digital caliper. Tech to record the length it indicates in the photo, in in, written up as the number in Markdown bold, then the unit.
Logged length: **5.0395** in
